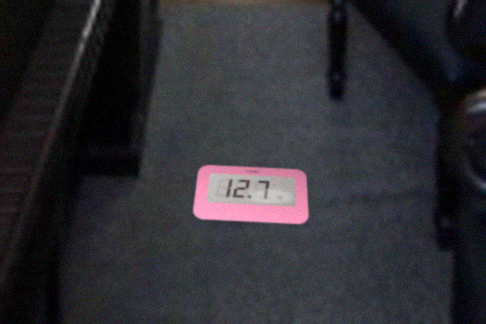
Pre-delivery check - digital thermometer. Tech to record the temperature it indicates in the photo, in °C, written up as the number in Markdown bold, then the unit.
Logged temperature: **12.7** °C
